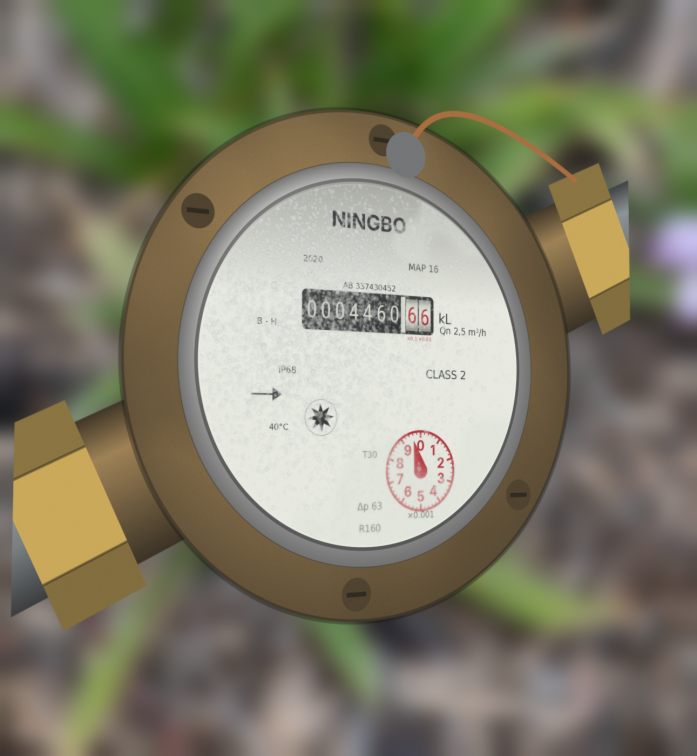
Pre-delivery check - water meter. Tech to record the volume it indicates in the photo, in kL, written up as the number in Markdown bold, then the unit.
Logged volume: **4460.659** kL
